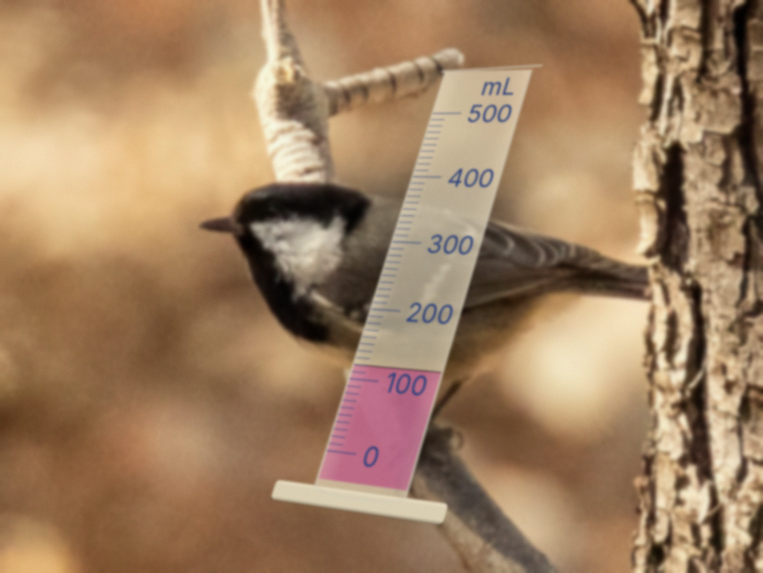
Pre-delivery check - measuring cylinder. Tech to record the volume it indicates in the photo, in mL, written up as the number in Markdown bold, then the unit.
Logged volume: **120** mL
